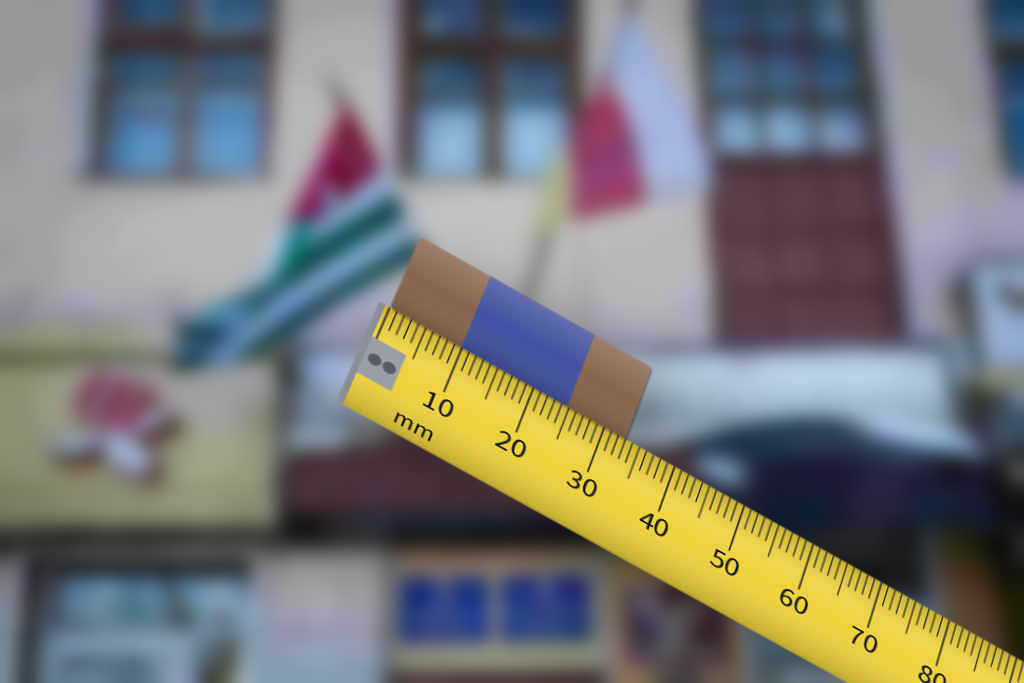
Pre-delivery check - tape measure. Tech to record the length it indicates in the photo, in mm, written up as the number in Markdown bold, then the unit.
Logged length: **33** mm
